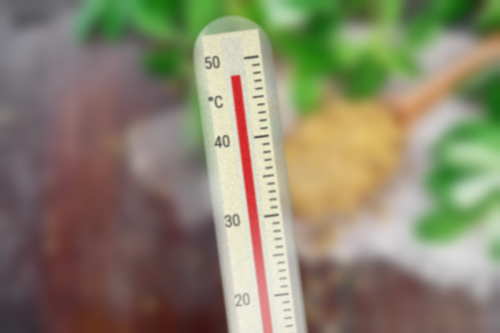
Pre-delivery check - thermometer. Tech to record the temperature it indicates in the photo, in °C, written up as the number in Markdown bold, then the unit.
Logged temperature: **48** °C
